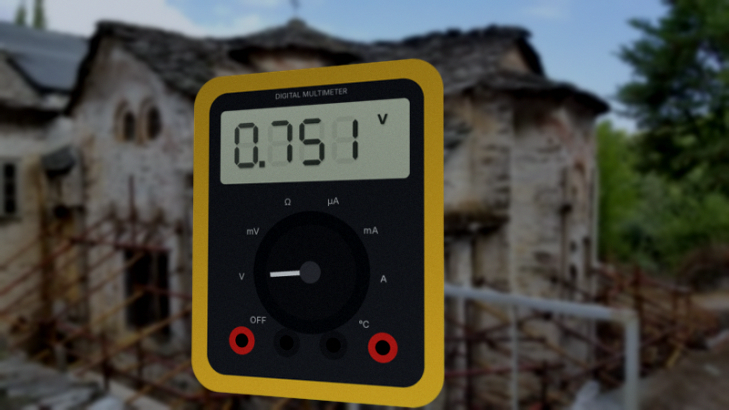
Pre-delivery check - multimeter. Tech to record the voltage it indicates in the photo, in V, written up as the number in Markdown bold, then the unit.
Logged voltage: **0.751** V
